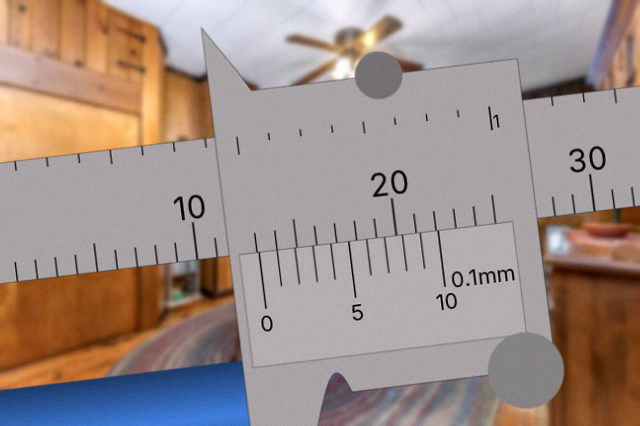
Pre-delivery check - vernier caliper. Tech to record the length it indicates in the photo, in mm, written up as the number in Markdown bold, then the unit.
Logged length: **13.1** mm
